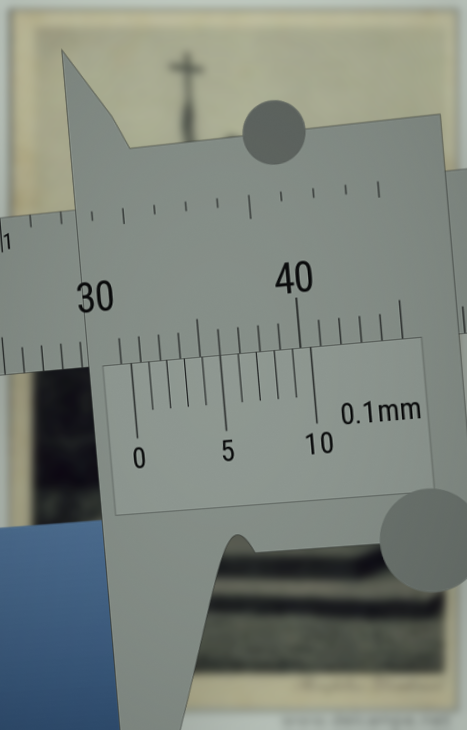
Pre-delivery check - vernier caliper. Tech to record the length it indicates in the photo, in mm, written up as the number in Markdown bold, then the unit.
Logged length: **31.5** mm
